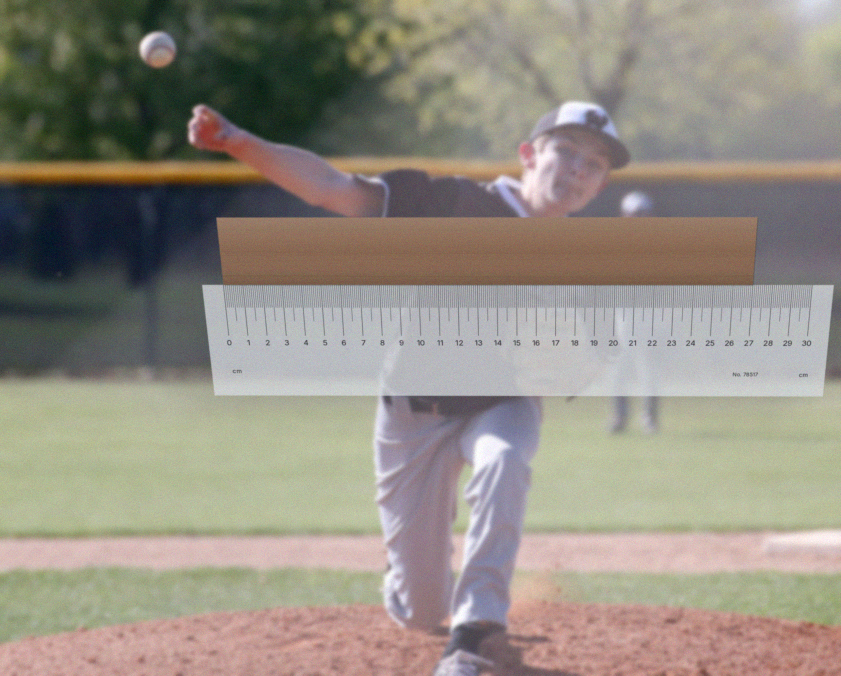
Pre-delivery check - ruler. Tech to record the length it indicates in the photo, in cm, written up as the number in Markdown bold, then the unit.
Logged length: **27** cm
